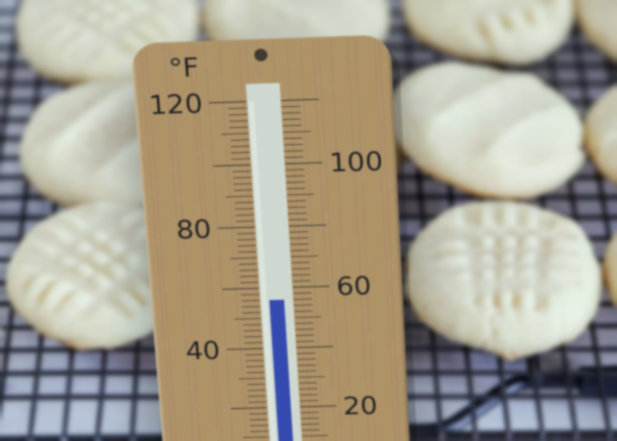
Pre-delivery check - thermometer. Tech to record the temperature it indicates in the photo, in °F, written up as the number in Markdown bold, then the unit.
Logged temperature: **56** °F
